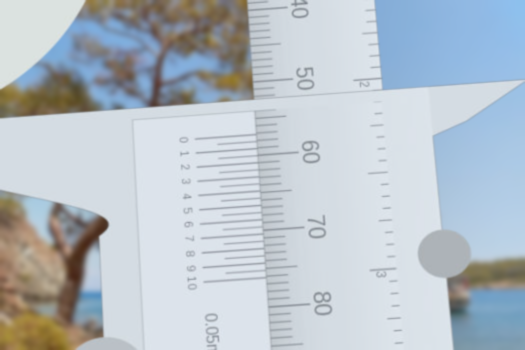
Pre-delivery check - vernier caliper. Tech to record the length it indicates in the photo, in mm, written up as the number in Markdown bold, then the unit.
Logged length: **57.2** mm
